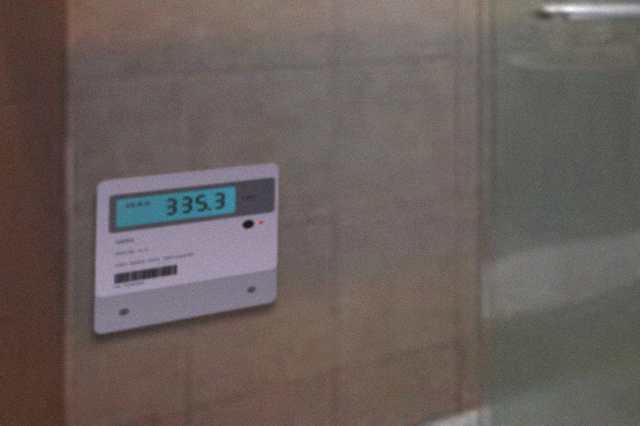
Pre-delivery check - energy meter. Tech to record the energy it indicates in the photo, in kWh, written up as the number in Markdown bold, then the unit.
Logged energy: **335.3** kWh
